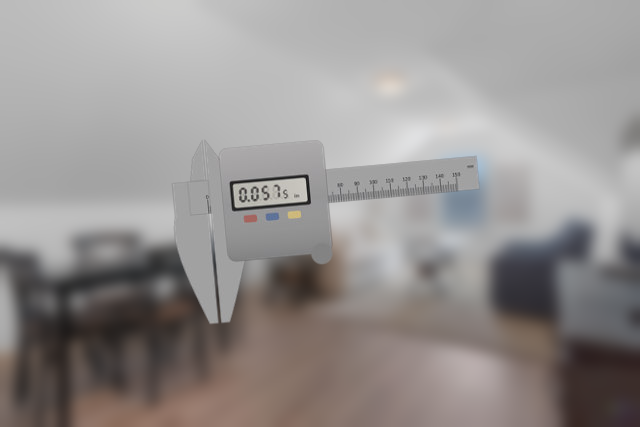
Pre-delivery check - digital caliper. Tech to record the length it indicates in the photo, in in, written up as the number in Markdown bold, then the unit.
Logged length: **0.0575** in
